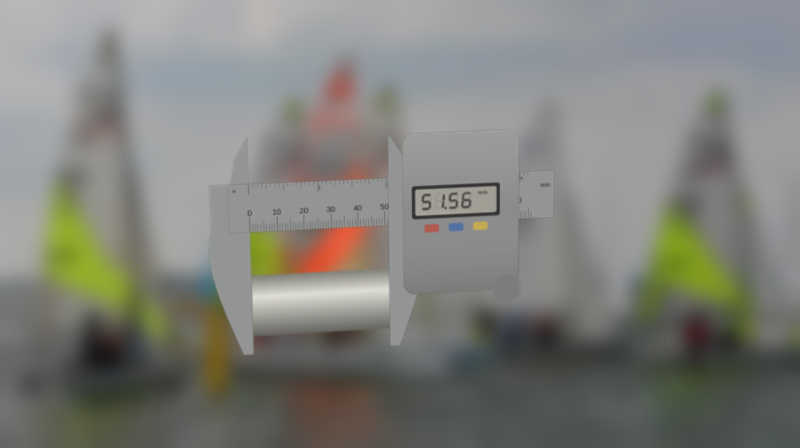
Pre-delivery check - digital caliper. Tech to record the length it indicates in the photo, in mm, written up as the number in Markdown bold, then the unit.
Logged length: **51.56** mm
